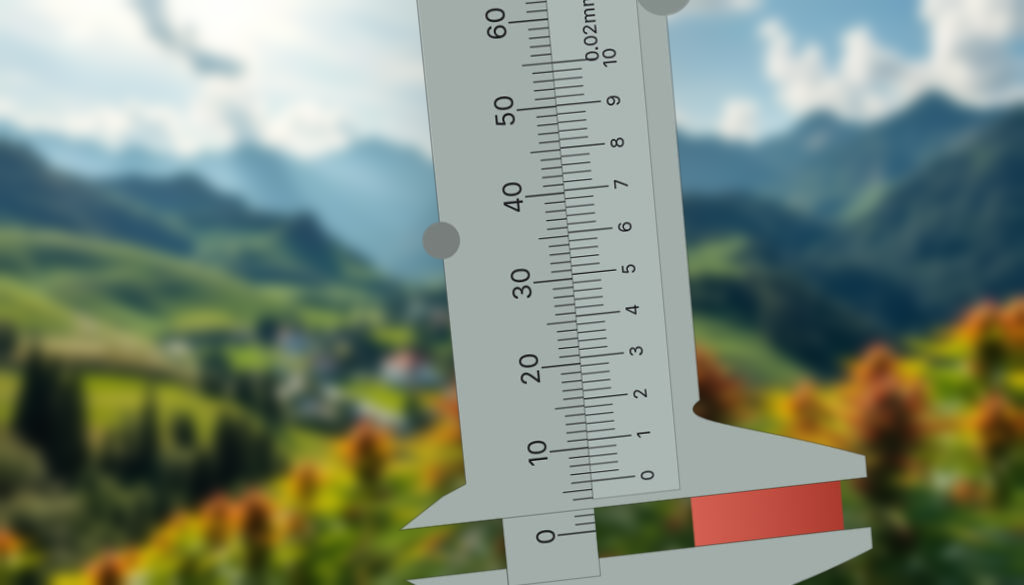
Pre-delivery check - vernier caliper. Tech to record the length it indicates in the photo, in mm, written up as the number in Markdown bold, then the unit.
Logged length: **6.0** mm
